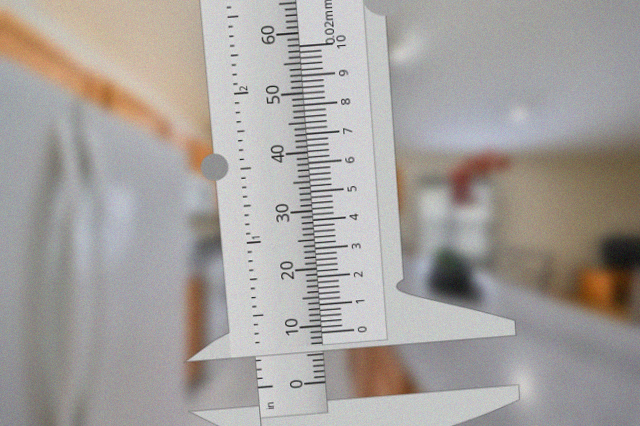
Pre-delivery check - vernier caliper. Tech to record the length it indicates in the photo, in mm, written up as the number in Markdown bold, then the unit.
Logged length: **8.8** mm
